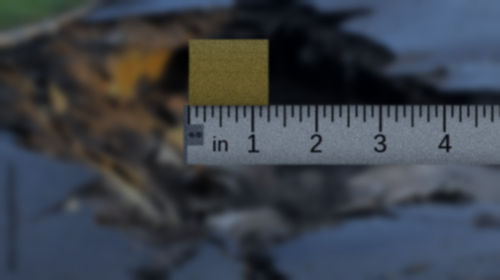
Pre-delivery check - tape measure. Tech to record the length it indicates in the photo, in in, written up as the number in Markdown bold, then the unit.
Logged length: **1.25** in
